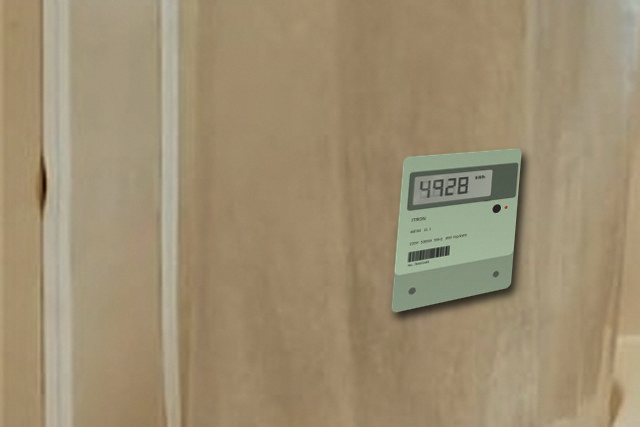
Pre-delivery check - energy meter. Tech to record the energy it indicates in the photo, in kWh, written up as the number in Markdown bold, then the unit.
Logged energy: **4928** kWh
